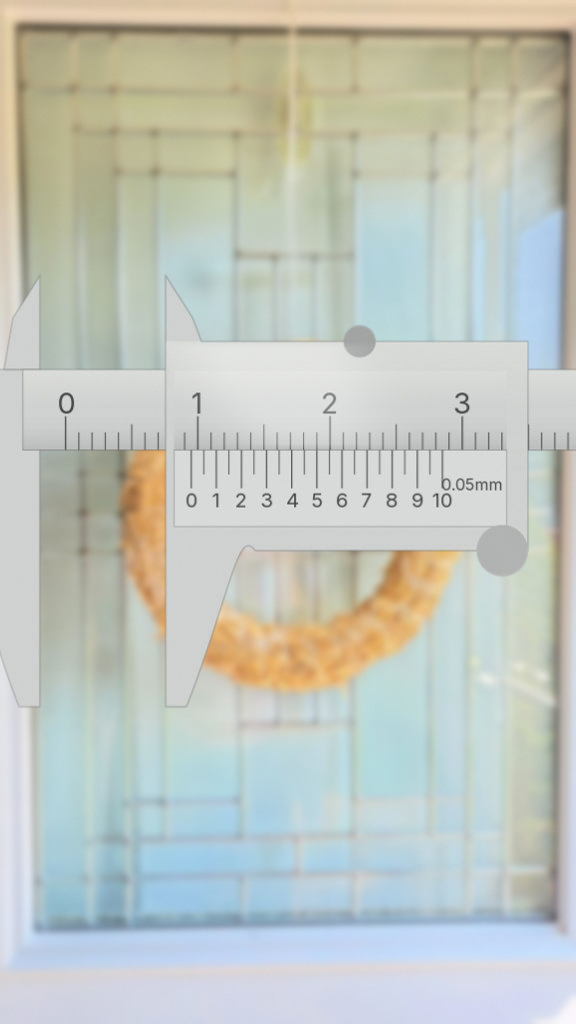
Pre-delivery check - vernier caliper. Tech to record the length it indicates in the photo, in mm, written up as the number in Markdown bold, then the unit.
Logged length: **9.5** mm
